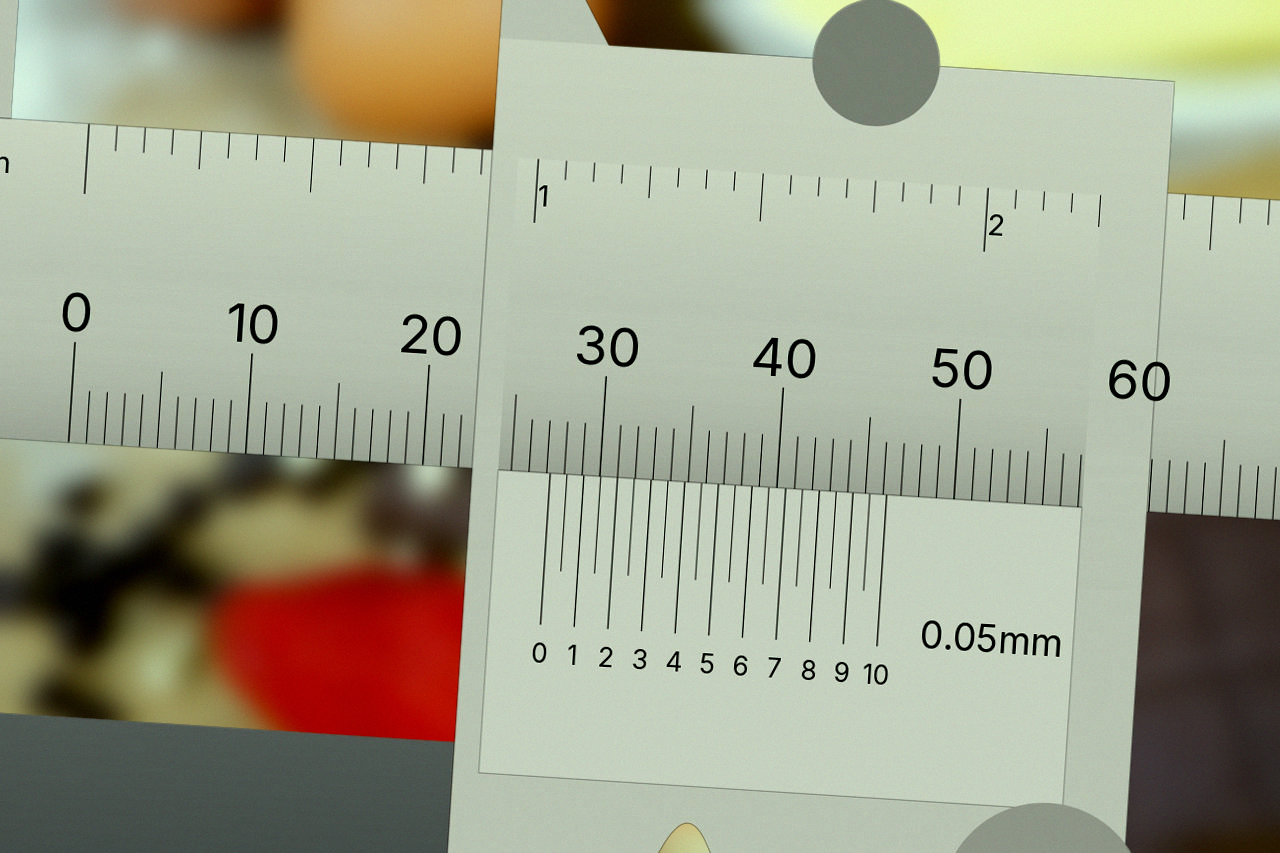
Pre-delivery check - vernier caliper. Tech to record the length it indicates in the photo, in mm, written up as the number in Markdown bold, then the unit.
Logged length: **27.2** mm
